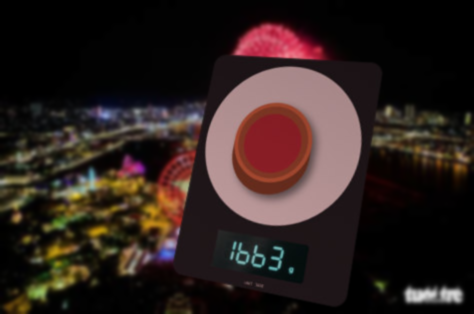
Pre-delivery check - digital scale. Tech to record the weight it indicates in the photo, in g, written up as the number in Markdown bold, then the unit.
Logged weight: **1663** g
